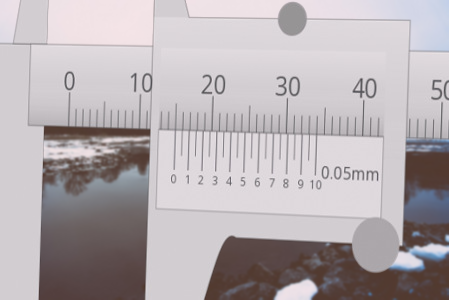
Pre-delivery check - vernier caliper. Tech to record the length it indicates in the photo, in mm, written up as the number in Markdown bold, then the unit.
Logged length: **15.0** mm
